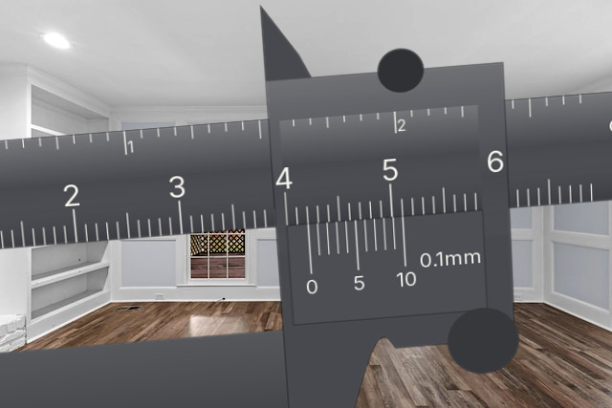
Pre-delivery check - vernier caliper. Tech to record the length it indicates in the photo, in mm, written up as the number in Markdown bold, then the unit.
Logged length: **42.0** mm
